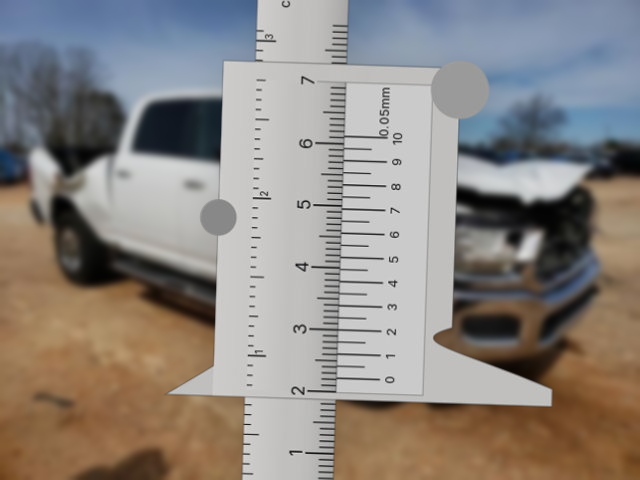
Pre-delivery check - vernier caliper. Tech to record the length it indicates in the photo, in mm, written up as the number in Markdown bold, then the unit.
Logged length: **22.2** mm
